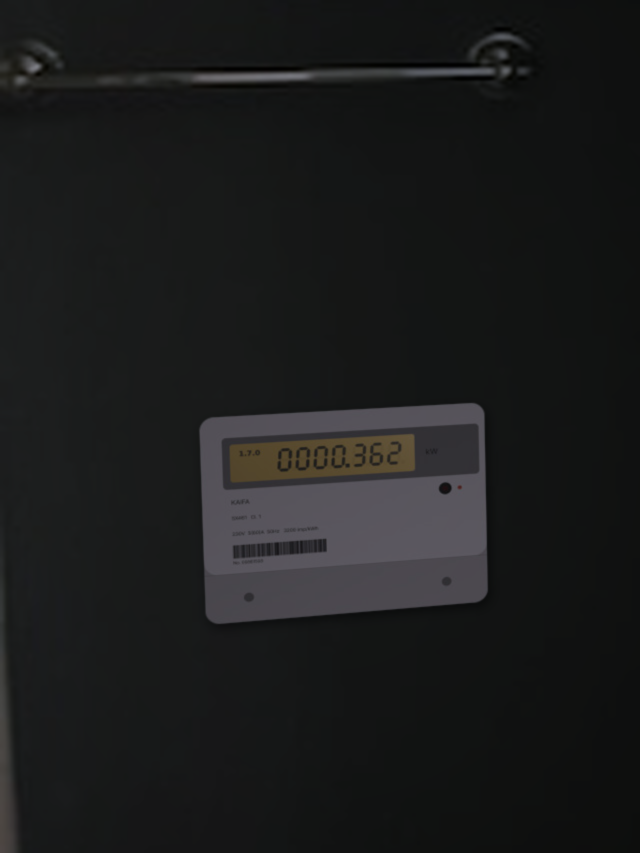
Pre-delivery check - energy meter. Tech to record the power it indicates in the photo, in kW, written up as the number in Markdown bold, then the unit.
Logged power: **0.362** kW
